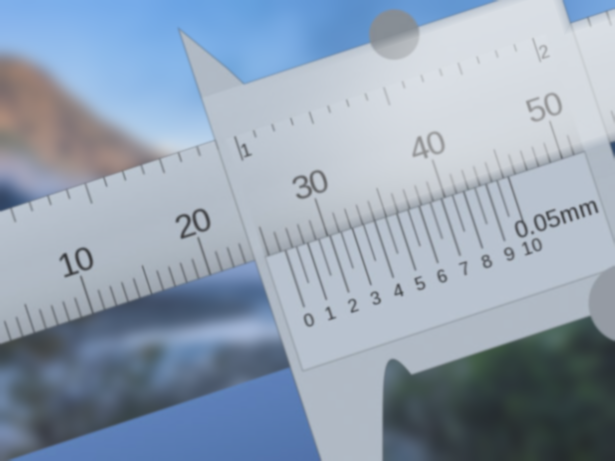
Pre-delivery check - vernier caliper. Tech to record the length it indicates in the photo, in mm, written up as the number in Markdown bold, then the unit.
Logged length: **26.4** mm
